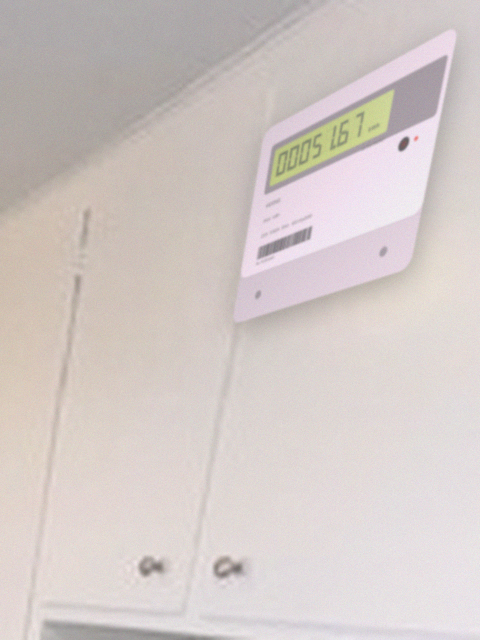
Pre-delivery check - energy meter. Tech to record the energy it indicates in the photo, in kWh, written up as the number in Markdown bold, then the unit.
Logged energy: **51.67** kWh
